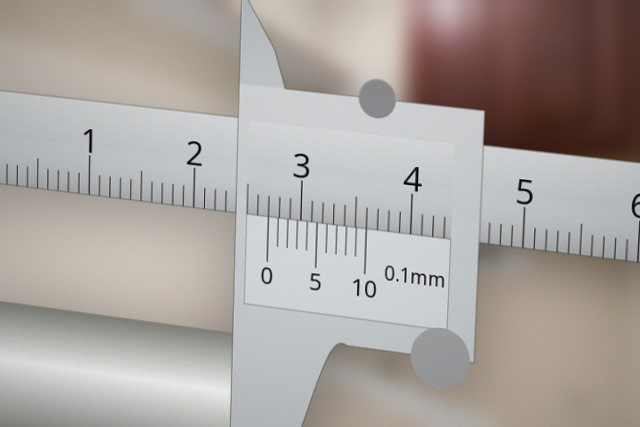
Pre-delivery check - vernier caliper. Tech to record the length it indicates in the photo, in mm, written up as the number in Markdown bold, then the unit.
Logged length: **27.0** mm
